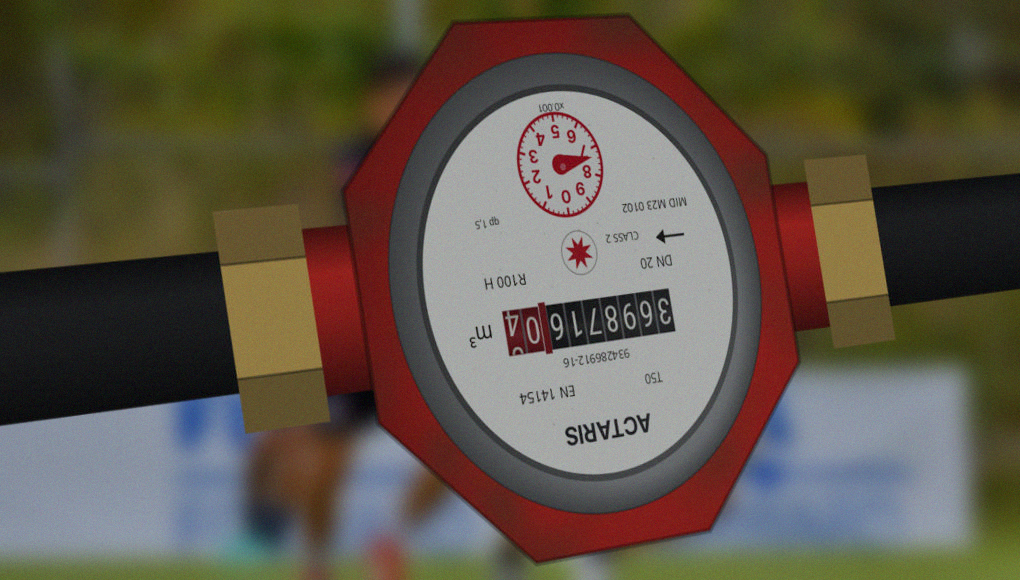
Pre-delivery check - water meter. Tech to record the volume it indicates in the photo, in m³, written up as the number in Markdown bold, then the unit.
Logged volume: **3698716.037** m³
